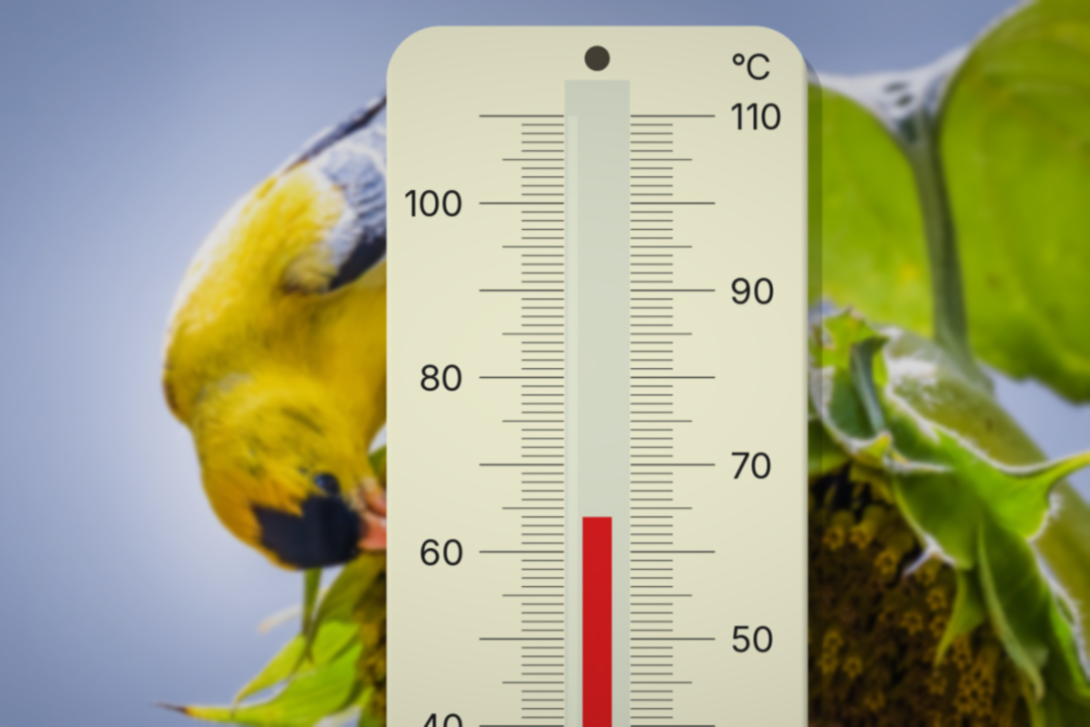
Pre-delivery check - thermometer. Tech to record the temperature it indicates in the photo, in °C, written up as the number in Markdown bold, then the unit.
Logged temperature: **64** °C
